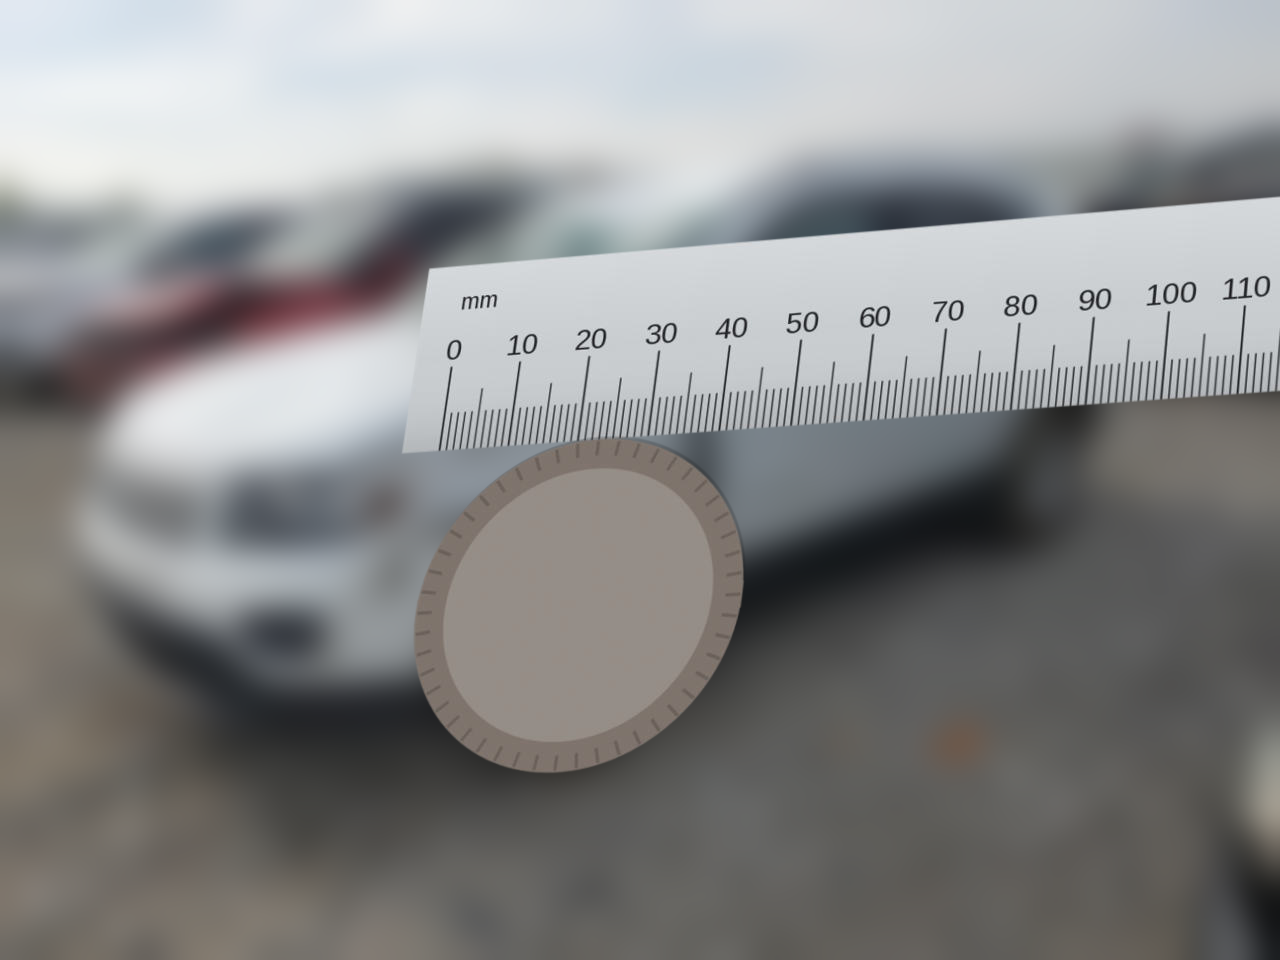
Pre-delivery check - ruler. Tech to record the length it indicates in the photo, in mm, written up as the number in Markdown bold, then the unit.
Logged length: **46** mm
